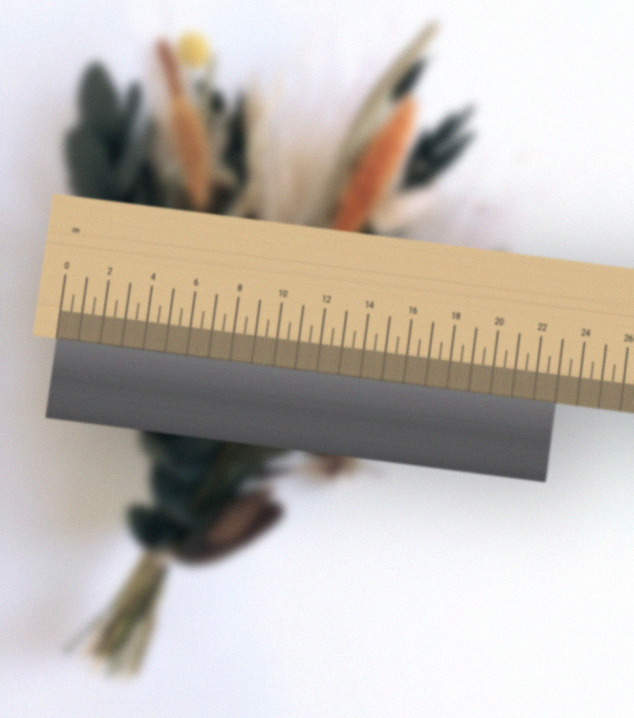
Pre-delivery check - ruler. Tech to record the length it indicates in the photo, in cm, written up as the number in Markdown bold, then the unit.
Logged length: **23** cm
